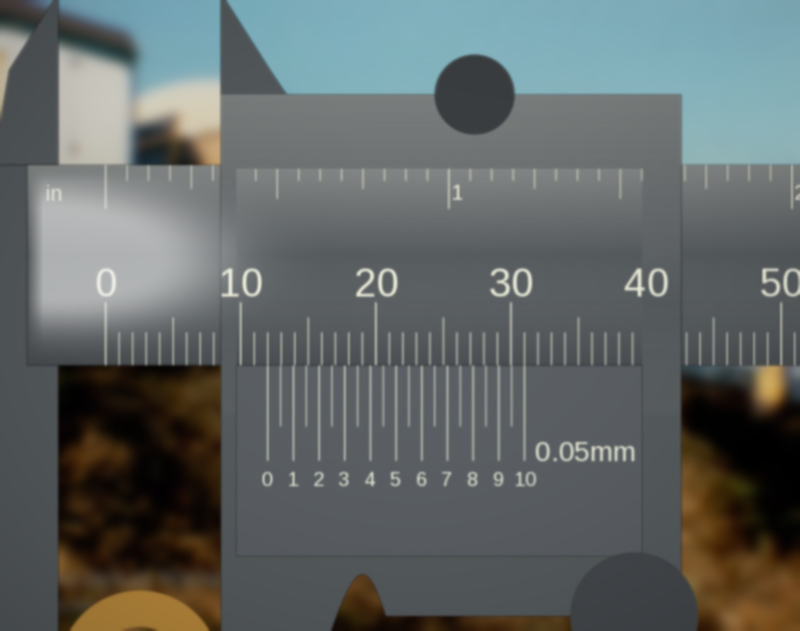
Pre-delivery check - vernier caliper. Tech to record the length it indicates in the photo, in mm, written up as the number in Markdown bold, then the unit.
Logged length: **12.0** mm
